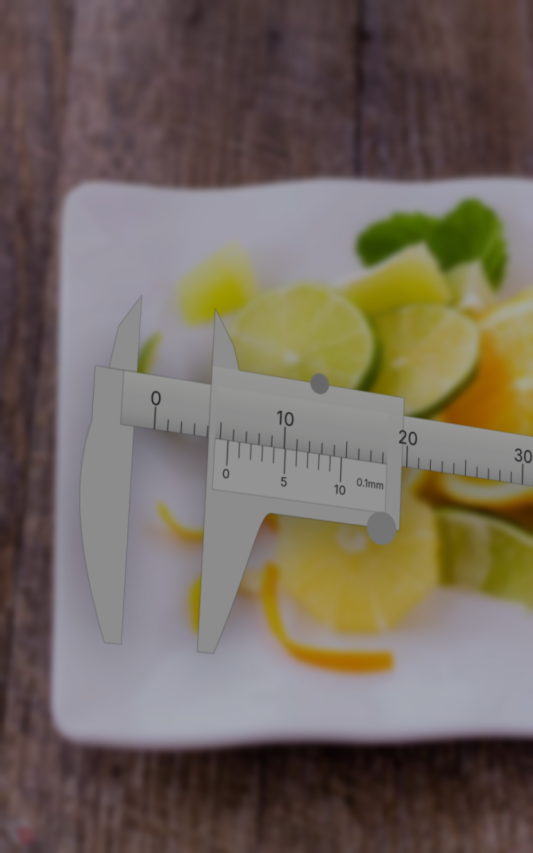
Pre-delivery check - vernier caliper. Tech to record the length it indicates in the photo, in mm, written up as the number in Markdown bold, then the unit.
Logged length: **5.6** mm
